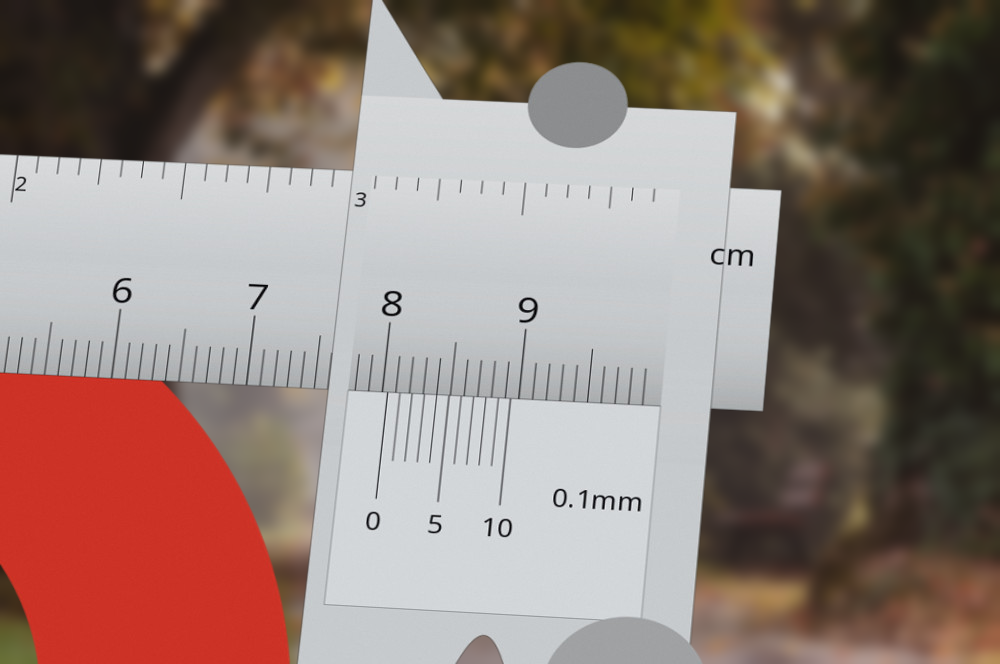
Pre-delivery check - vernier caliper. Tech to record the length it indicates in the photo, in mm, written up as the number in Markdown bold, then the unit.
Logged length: **80.4** mm
